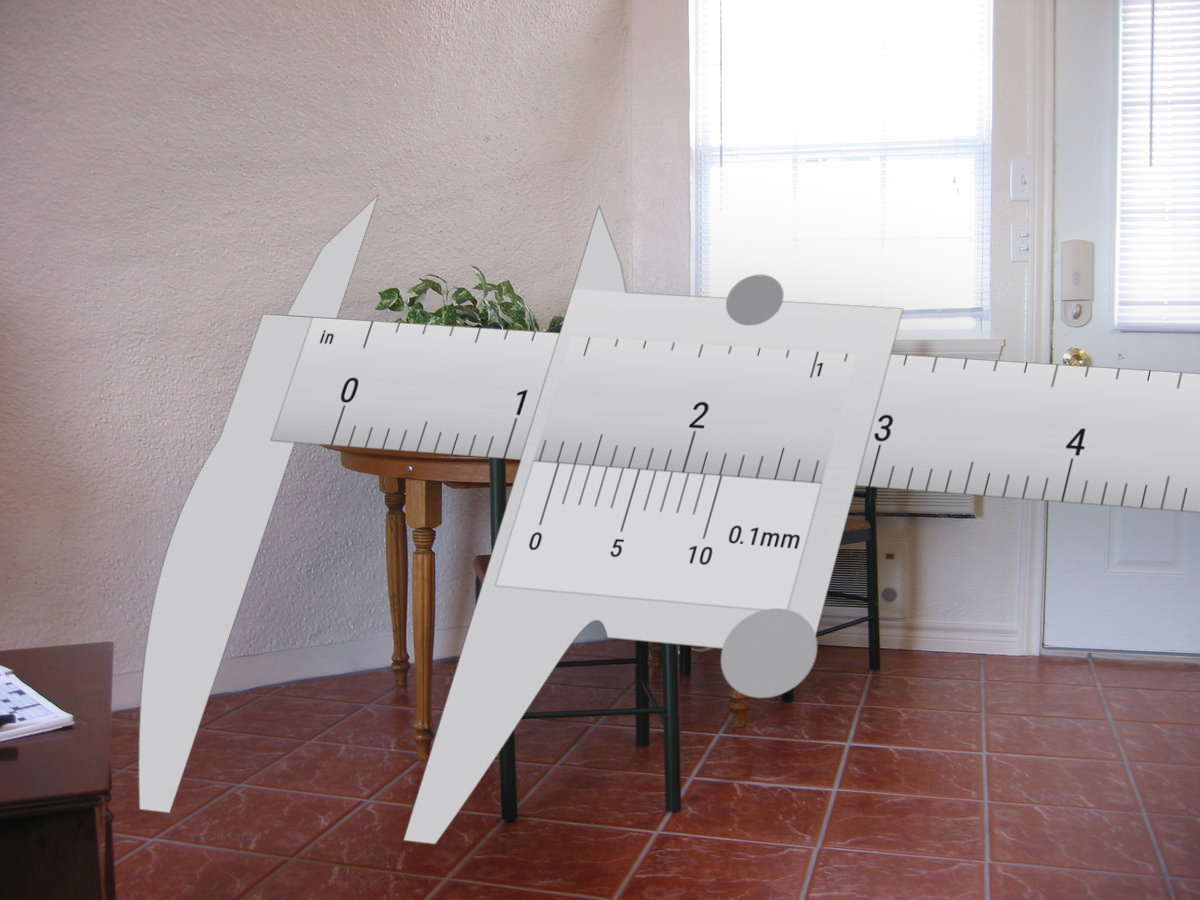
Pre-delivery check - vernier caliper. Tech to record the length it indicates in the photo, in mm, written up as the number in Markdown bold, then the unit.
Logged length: **13.1** mm
